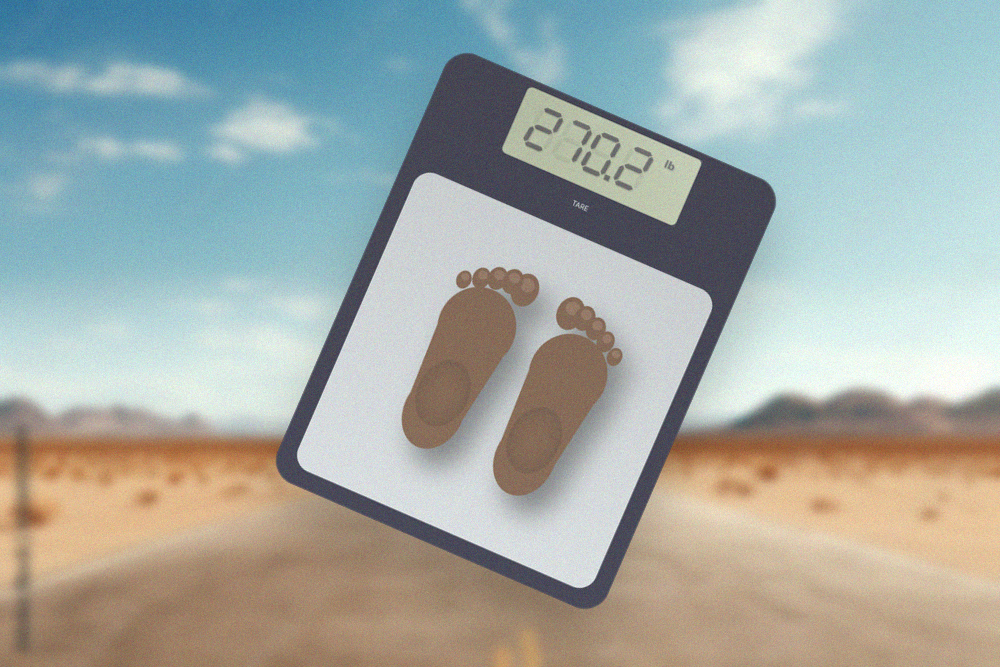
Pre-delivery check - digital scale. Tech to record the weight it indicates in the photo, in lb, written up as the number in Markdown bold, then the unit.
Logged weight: **270.2** lb
